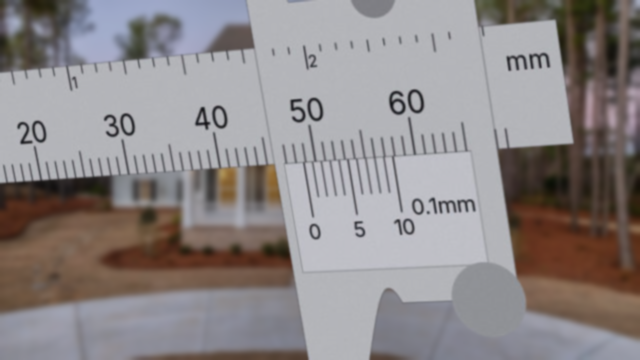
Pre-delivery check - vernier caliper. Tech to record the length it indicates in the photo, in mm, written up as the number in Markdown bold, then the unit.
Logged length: **48.8** mm
